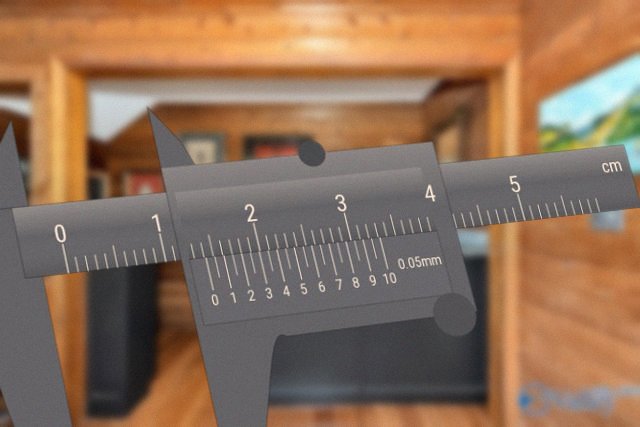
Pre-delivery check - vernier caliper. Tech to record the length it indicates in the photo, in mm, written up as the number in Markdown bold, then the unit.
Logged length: **14.2** mm
